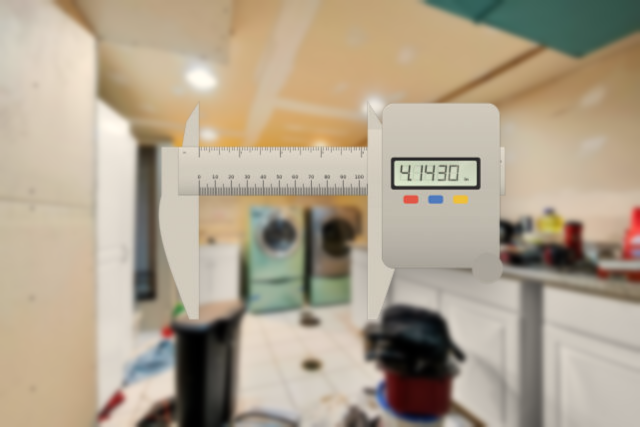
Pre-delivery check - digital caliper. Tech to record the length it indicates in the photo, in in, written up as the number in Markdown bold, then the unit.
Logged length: **4.1430** in
